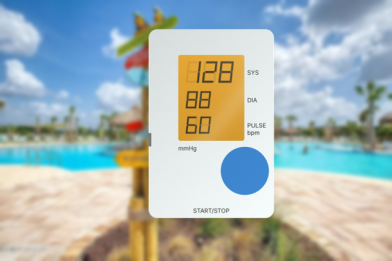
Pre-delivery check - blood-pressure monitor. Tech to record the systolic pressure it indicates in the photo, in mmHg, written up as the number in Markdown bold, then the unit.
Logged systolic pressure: **128** mmHg
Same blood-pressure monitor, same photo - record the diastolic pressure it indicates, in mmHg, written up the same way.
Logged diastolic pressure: **88** mmHg
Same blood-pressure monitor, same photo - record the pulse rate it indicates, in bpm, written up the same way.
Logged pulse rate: **60** bpm
